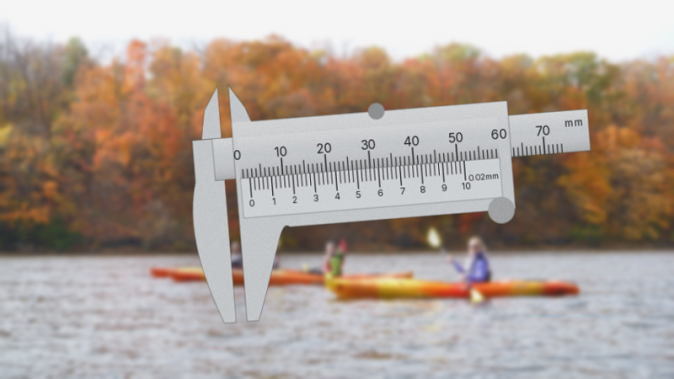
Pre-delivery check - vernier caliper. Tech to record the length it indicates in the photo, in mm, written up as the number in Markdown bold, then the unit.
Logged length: **2.5** mm
